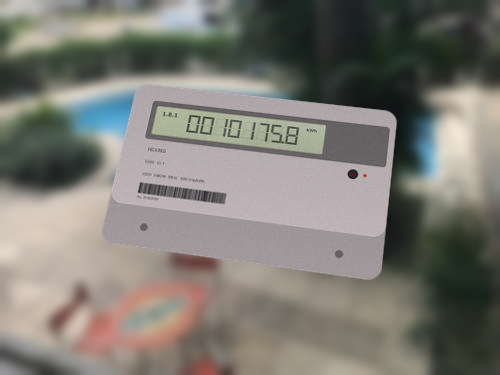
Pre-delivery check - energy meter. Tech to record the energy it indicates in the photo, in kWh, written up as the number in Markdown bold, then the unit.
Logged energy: **10175.8** kWh
